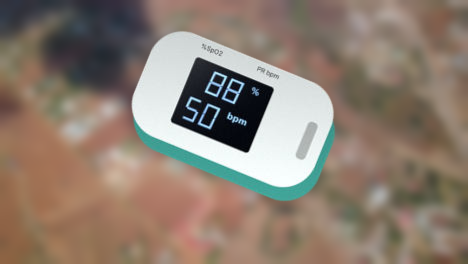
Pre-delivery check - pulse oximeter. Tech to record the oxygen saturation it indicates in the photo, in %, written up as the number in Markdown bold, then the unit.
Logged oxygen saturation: **88** %
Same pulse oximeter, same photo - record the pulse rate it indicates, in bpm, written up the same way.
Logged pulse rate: **50** bpm
